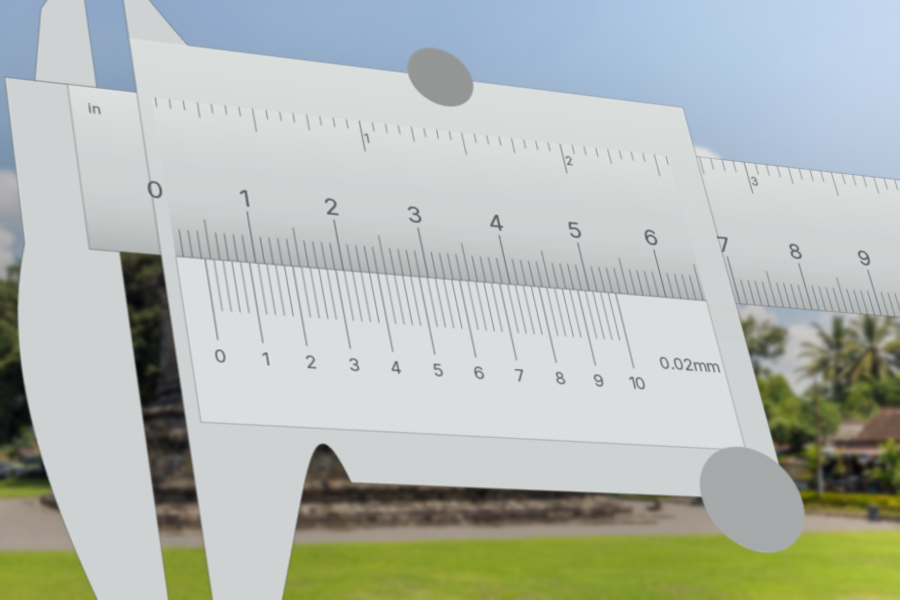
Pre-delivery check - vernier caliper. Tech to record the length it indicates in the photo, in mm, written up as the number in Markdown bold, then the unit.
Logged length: **4.4** mm
